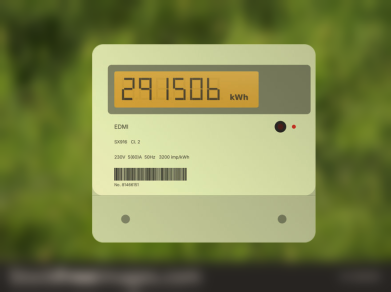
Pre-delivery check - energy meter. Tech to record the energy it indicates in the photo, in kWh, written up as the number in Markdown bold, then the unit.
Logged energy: **291506** kWh
